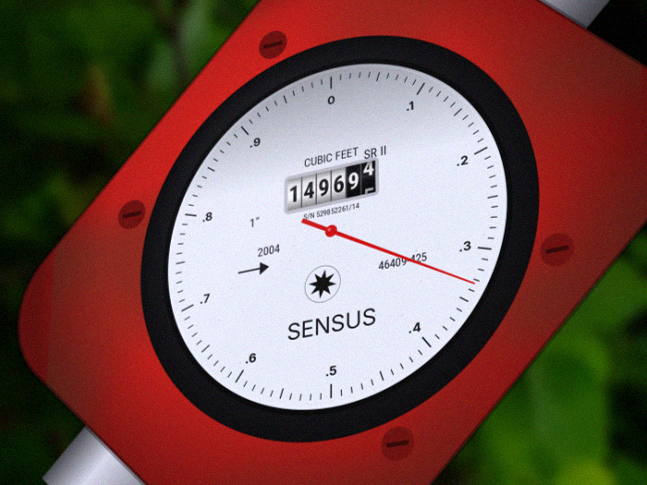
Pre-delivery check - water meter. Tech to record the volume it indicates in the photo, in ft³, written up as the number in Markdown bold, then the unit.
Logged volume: **149694.33** ft³
